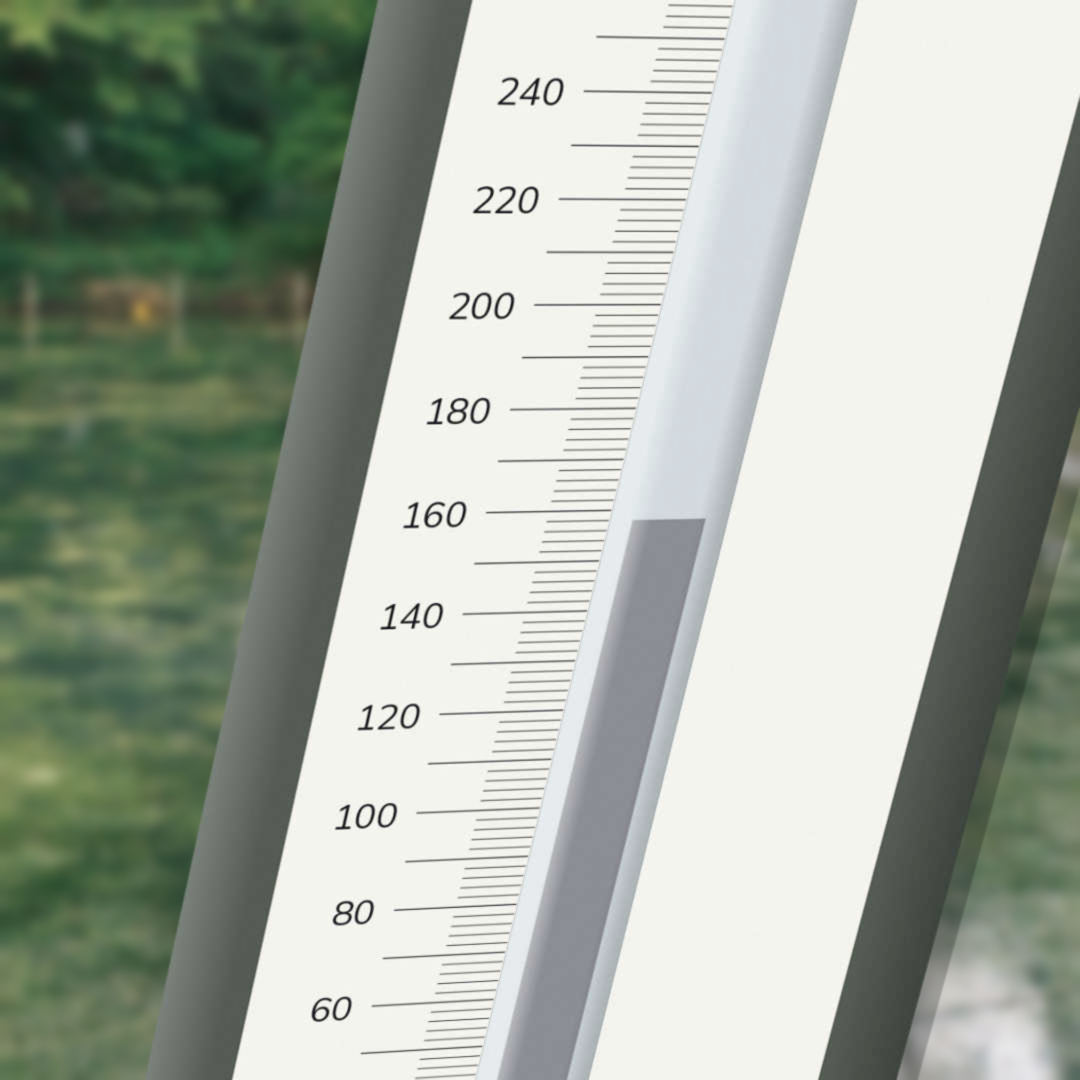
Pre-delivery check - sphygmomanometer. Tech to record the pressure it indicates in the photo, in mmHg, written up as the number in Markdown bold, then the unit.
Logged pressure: **158** mmHg
